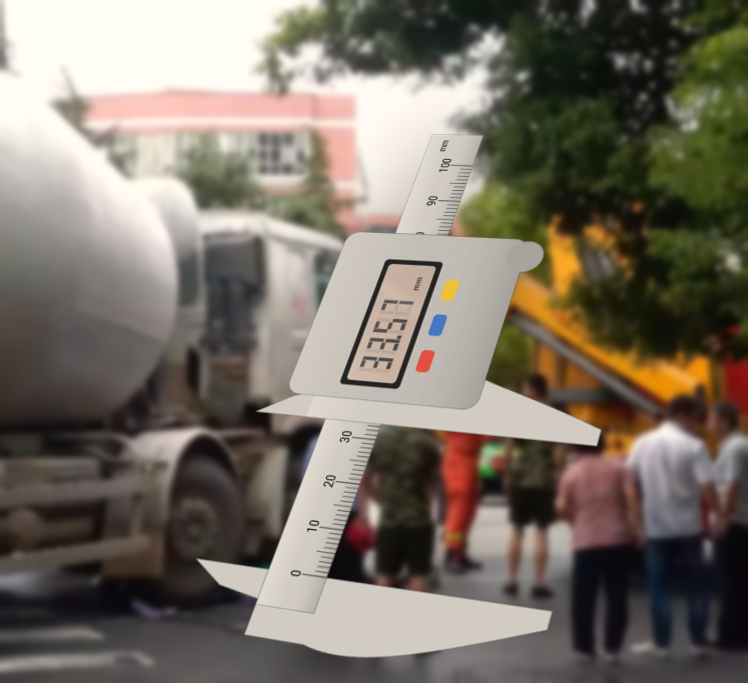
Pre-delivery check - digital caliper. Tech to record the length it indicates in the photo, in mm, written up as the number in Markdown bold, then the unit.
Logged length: **33.57** mm
